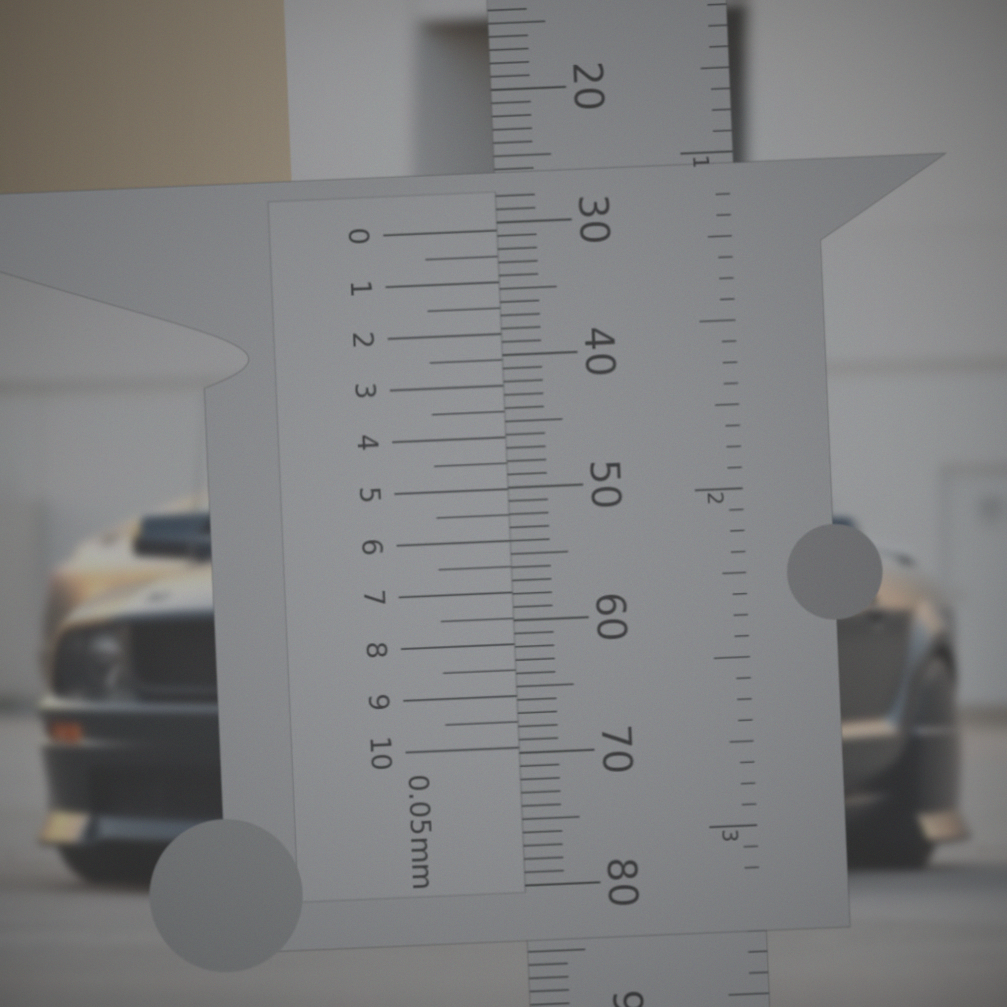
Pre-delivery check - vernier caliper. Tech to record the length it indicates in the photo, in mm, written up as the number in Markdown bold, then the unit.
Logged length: **30.6** mm
